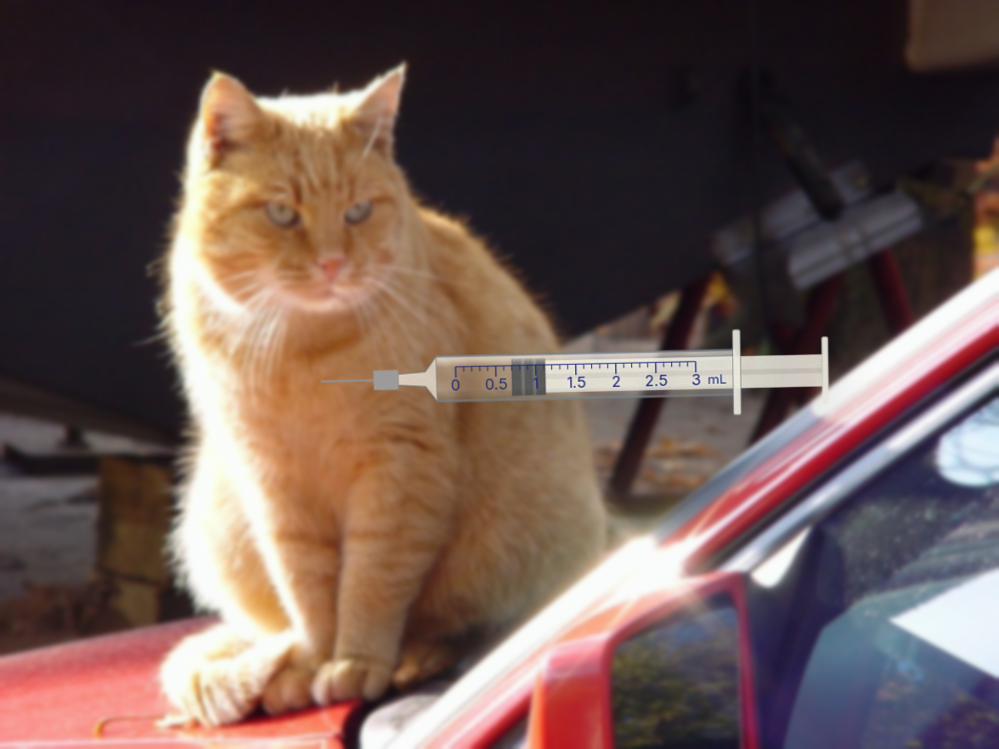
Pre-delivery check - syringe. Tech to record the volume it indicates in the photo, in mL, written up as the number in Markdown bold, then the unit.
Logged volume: **0.7** mL
